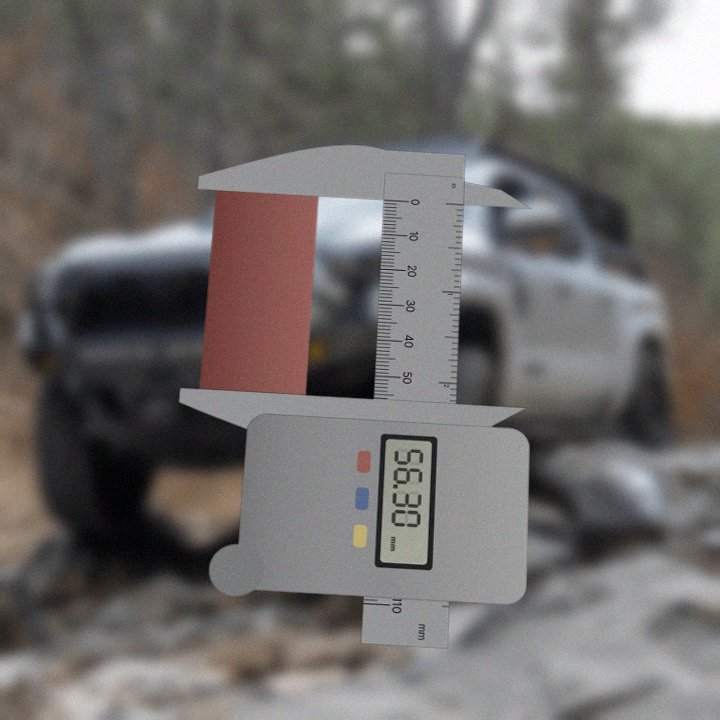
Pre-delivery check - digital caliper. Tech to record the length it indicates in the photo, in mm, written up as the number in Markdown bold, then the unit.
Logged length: **56.30** mm
